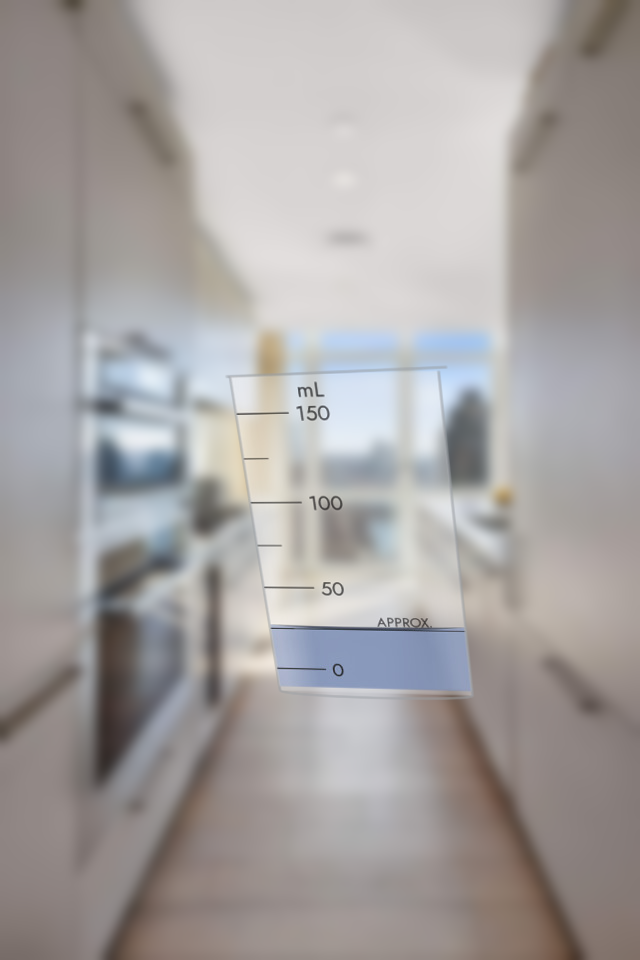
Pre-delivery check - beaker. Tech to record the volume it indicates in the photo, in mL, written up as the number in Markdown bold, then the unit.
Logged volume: **25** mL
